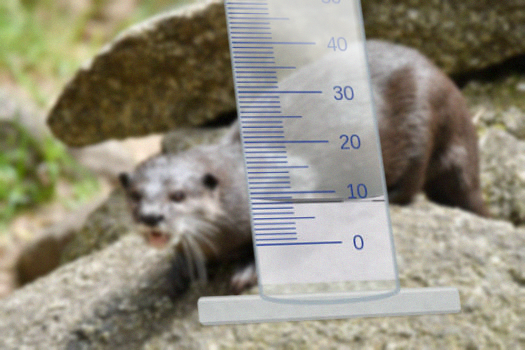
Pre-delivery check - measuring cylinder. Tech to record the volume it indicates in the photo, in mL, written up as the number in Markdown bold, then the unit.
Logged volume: **8** mL
